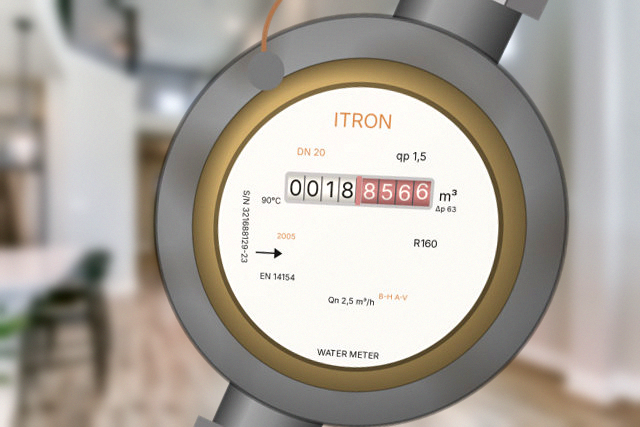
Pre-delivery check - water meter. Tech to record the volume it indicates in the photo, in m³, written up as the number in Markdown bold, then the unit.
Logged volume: **18.8566** m³
